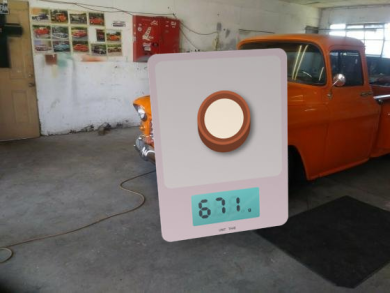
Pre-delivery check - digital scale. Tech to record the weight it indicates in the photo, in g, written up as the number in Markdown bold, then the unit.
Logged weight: **671** g
